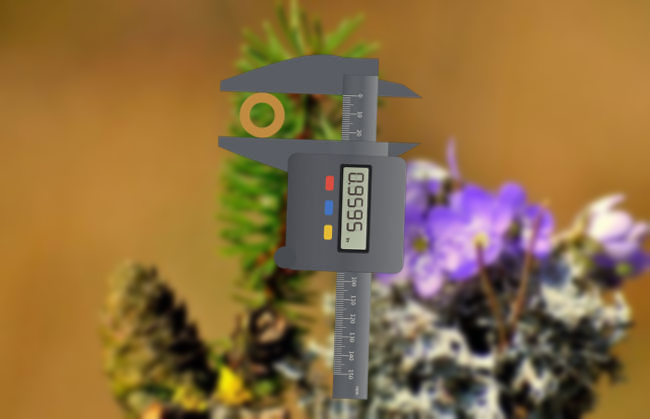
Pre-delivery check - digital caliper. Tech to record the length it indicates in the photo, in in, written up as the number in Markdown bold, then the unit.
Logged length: **0.9595** in
